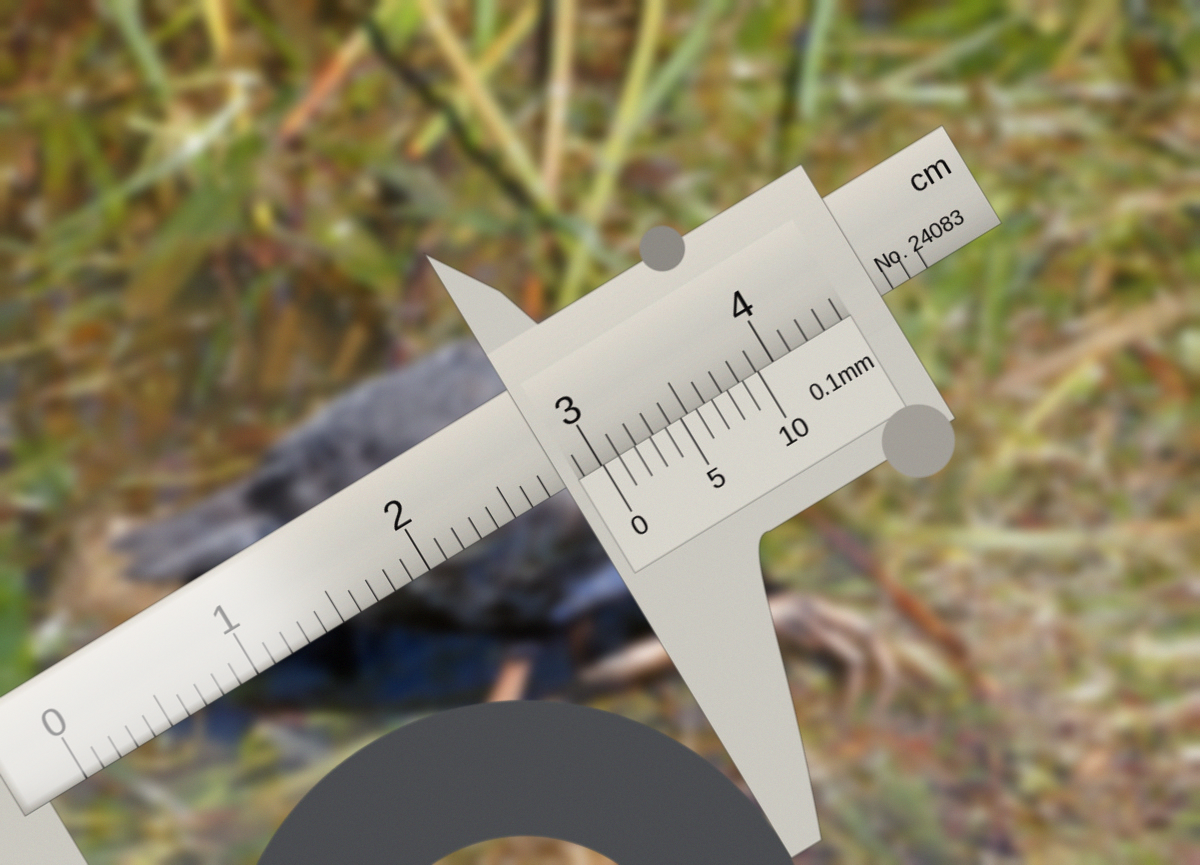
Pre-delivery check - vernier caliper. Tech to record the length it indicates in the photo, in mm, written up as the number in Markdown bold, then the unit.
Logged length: **30.1** mm
